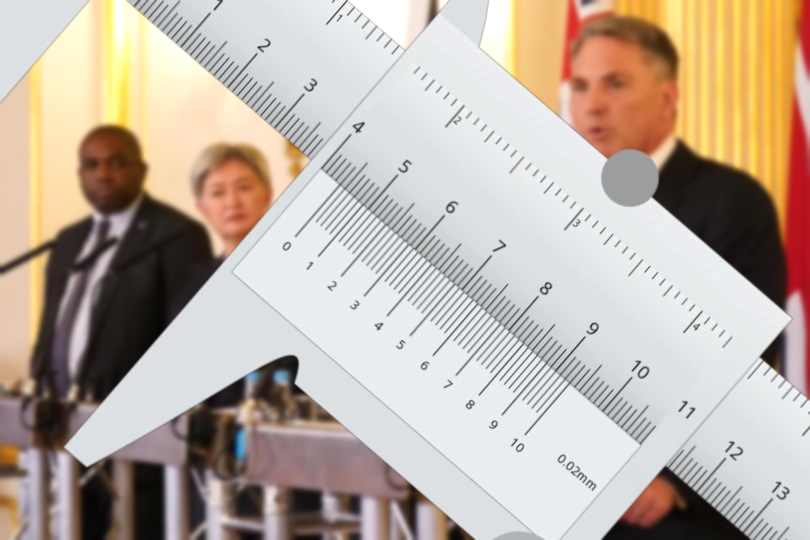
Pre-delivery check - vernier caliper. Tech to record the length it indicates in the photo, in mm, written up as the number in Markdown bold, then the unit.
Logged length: **44.0** mm
